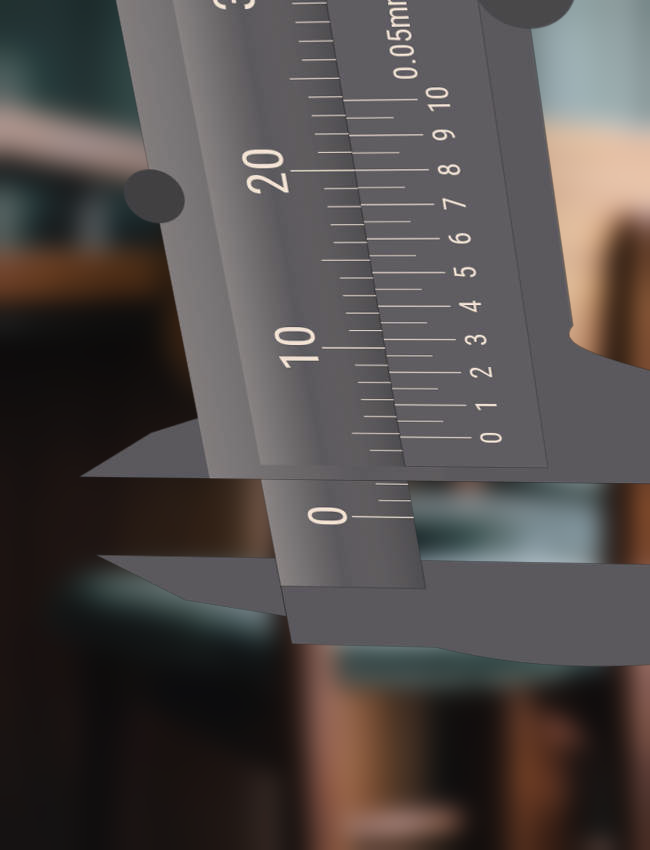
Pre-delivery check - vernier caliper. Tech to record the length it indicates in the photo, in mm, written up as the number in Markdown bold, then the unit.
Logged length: **4.8** mm
